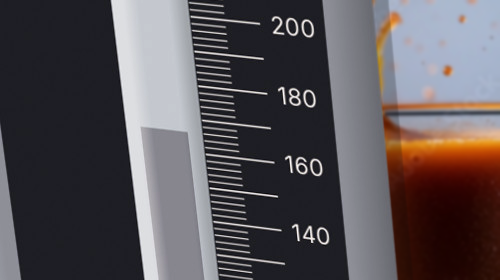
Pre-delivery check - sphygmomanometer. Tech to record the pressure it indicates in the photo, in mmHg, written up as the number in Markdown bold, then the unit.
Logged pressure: **166** mmHg
